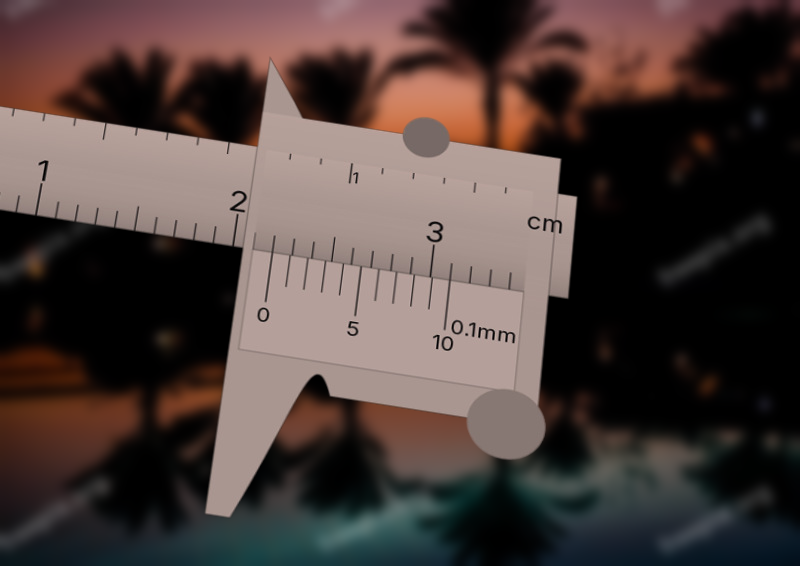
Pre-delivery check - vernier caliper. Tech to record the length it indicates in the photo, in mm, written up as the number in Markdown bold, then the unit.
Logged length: **22.0** mm
